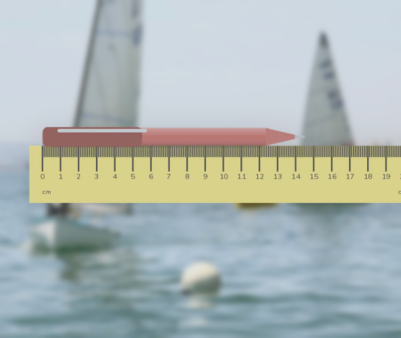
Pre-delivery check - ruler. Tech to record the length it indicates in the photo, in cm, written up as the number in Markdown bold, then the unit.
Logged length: **14.5** cm
